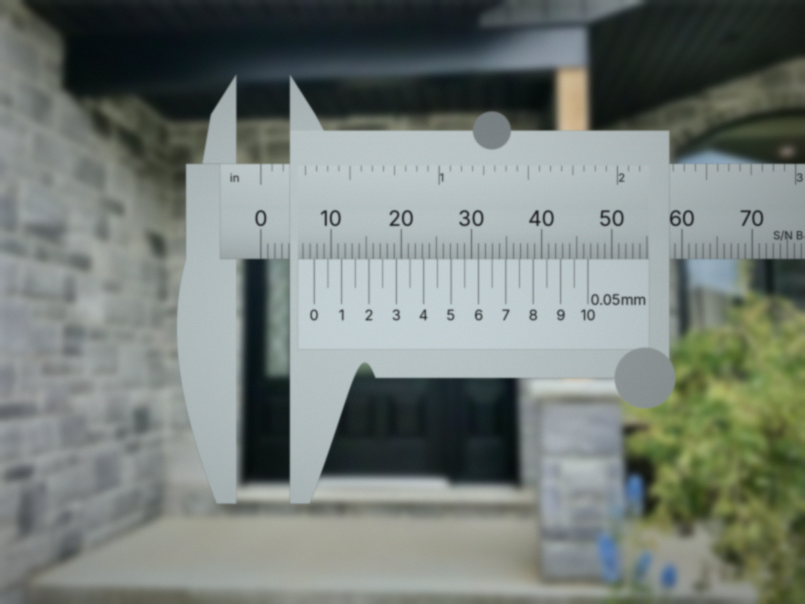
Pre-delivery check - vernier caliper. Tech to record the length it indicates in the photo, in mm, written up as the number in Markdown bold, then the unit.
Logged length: **7.6** mm
